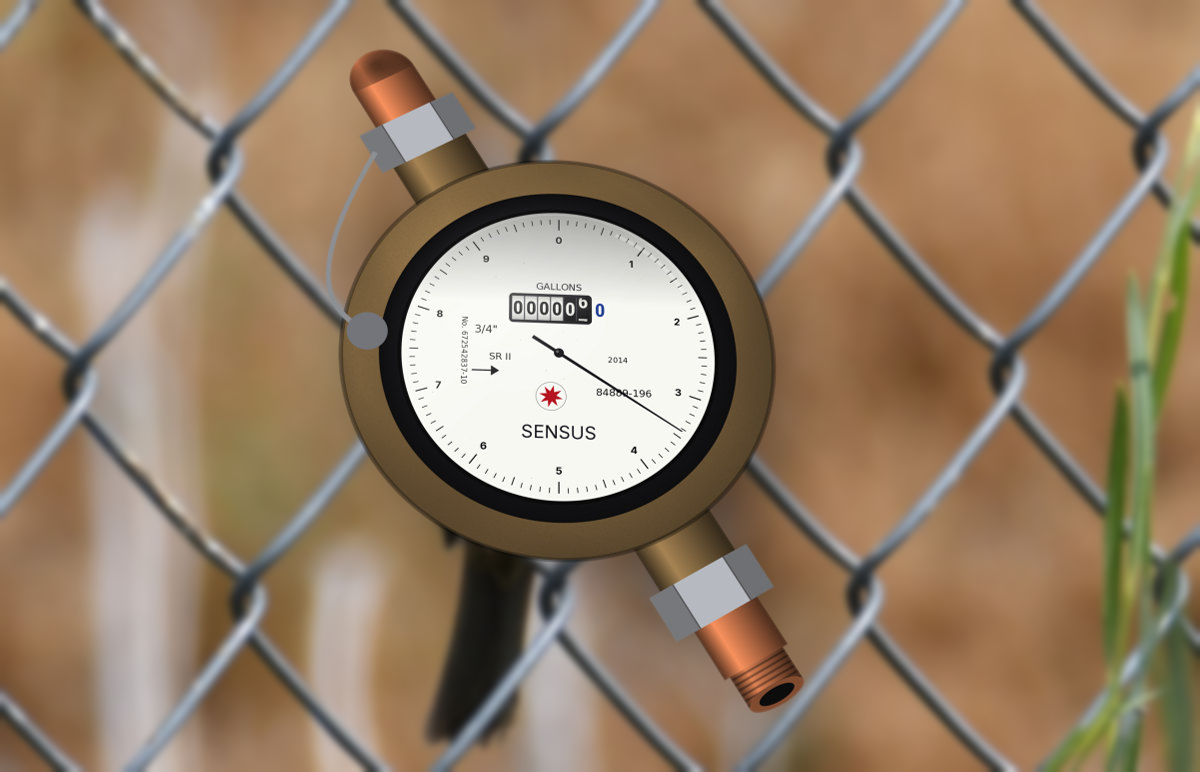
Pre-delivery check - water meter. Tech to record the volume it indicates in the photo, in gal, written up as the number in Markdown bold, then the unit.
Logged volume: **63.4** gal
